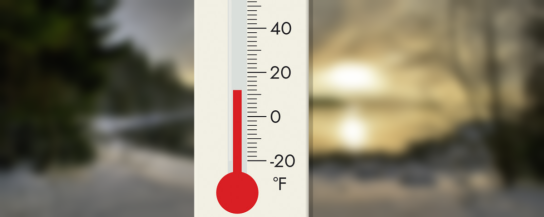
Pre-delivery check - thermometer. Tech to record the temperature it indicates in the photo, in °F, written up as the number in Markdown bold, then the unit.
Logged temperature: **12** °F
